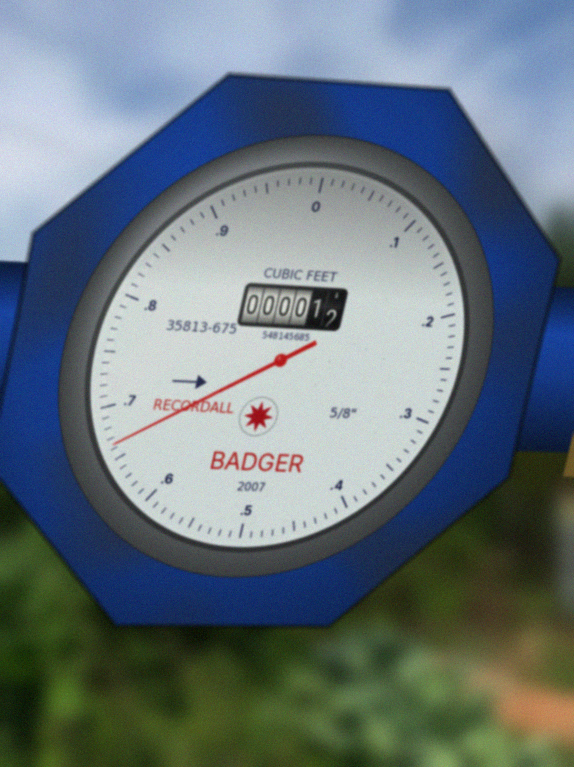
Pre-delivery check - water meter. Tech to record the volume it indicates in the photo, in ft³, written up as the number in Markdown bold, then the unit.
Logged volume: **11.66** ft³
